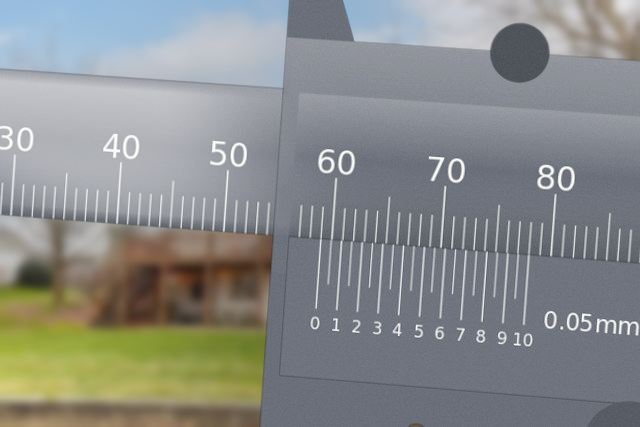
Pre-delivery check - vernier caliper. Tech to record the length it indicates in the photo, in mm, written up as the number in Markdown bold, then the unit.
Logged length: **59.0** mm
